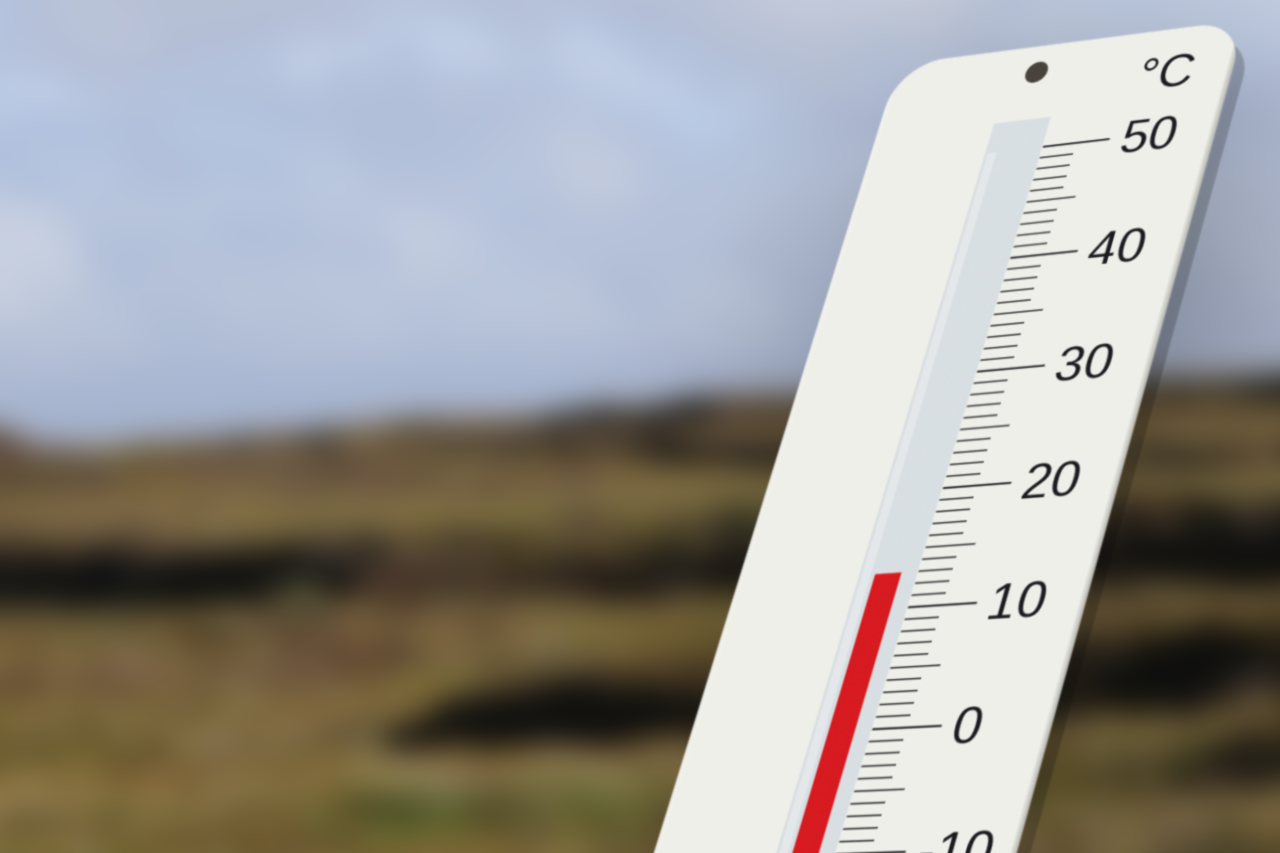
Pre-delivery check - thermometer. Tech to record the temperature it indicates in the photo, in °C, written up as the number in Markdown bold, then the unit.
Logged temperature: **13** °C
